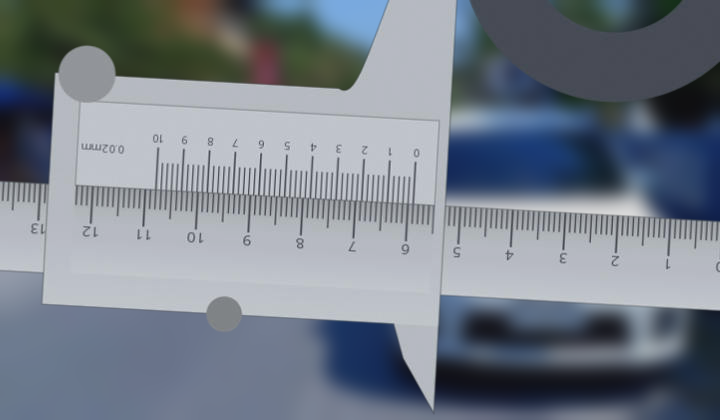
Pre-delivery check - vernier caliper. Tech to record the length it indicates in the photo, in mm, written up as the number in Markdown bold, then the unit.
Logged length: **59.0** mm
